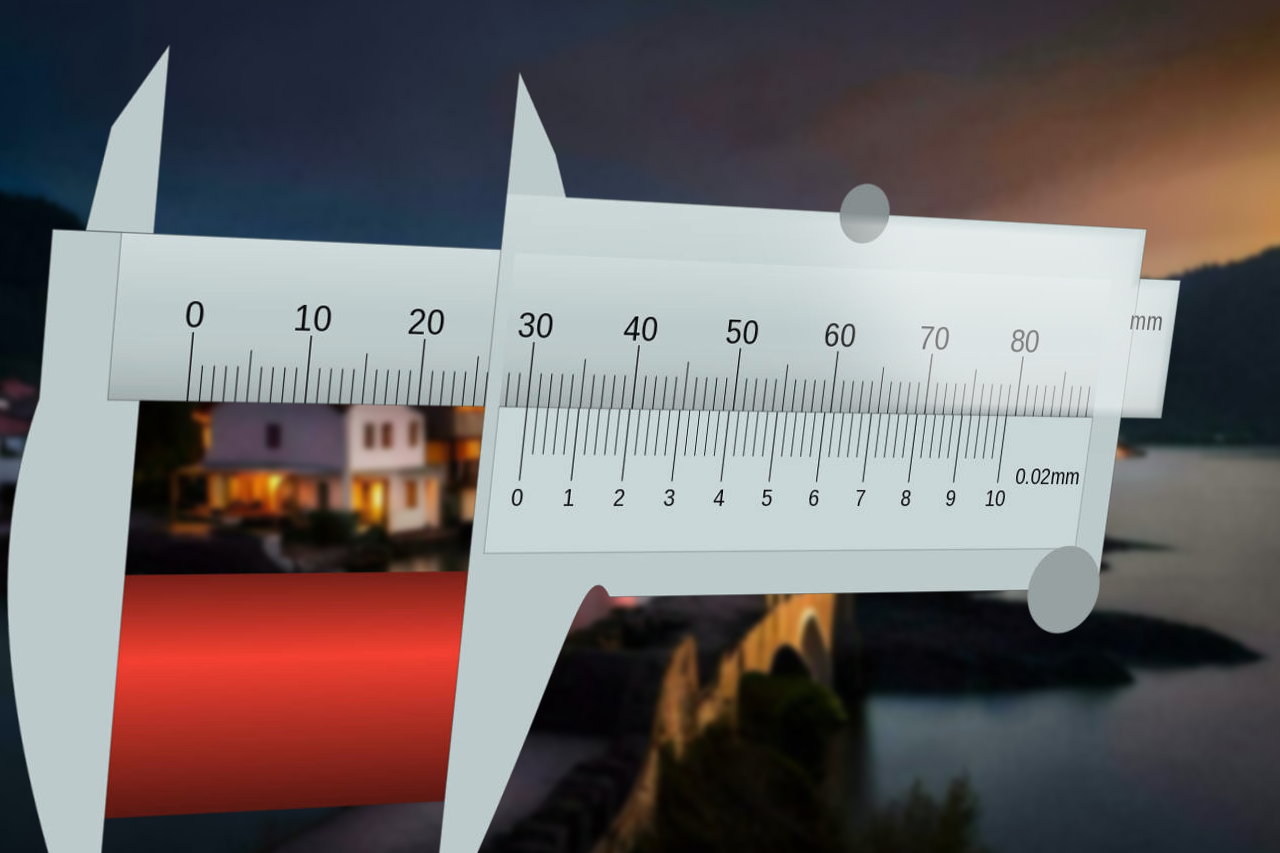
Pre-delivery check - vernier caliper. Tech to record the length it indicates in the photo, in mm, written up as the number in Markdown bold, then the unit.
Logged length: **30.0** mm
